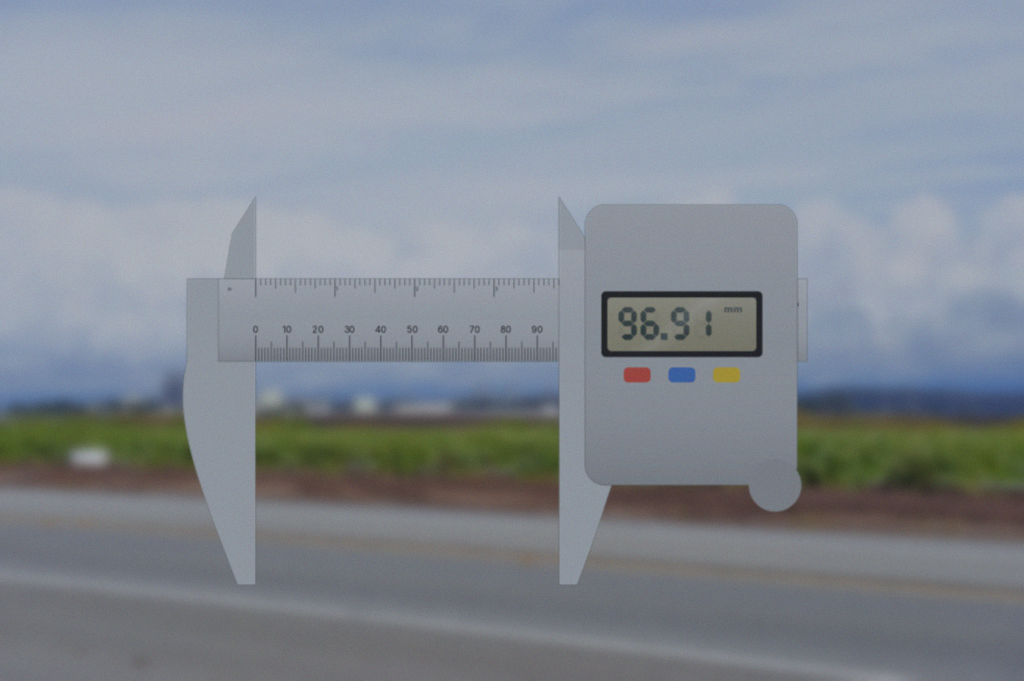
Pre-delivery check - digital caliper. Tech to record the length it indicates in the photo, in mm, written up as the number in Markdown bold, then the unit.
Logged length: **96.91** mm
